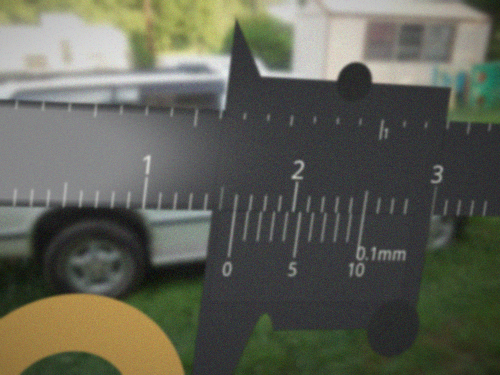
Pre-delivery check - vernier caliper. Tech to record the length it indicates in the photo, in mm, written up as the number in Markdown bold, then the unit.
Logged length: **16.0** mm
